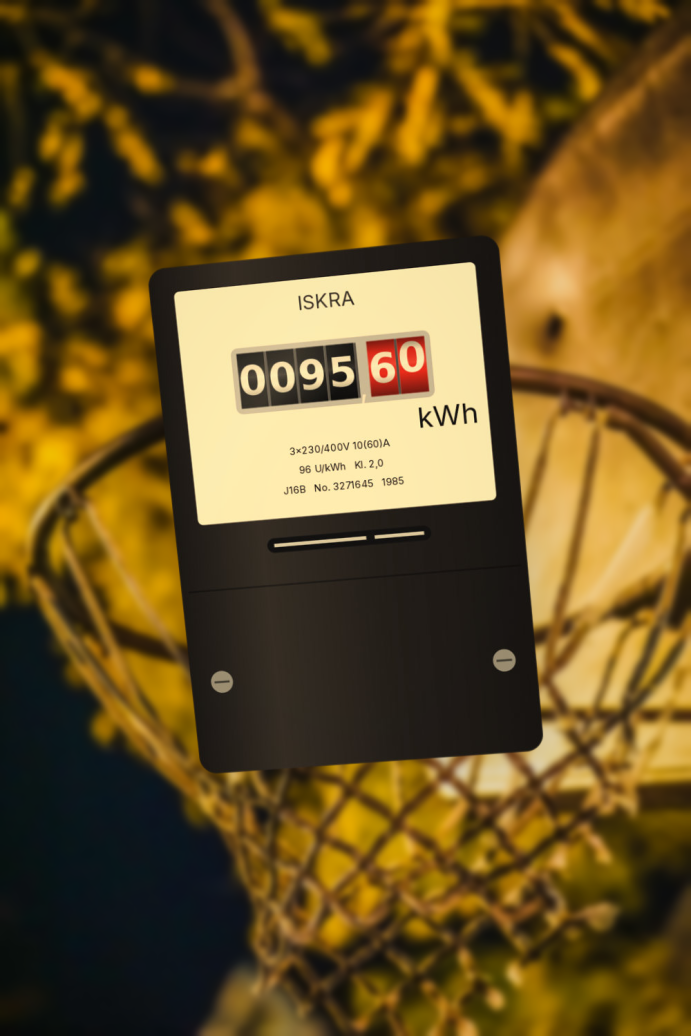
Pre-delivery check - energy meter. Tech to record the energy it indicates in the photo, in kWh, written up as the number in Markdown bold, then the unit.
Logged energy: **95.60** kWh
